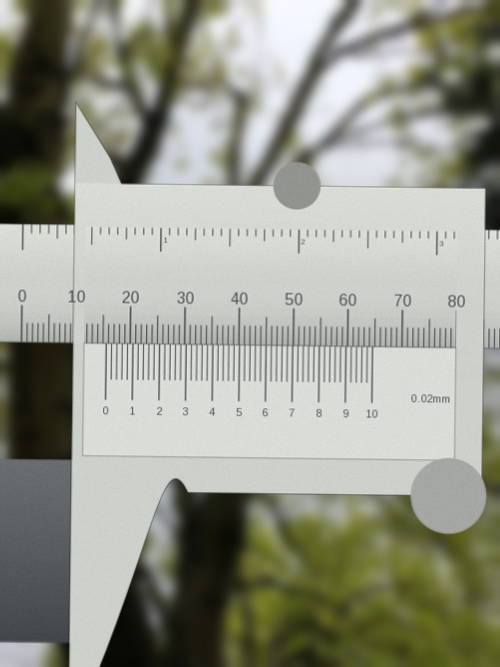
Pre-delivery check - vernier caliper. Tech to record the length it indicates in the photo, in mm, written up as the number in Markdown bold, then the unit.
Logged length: **15.6** mm
